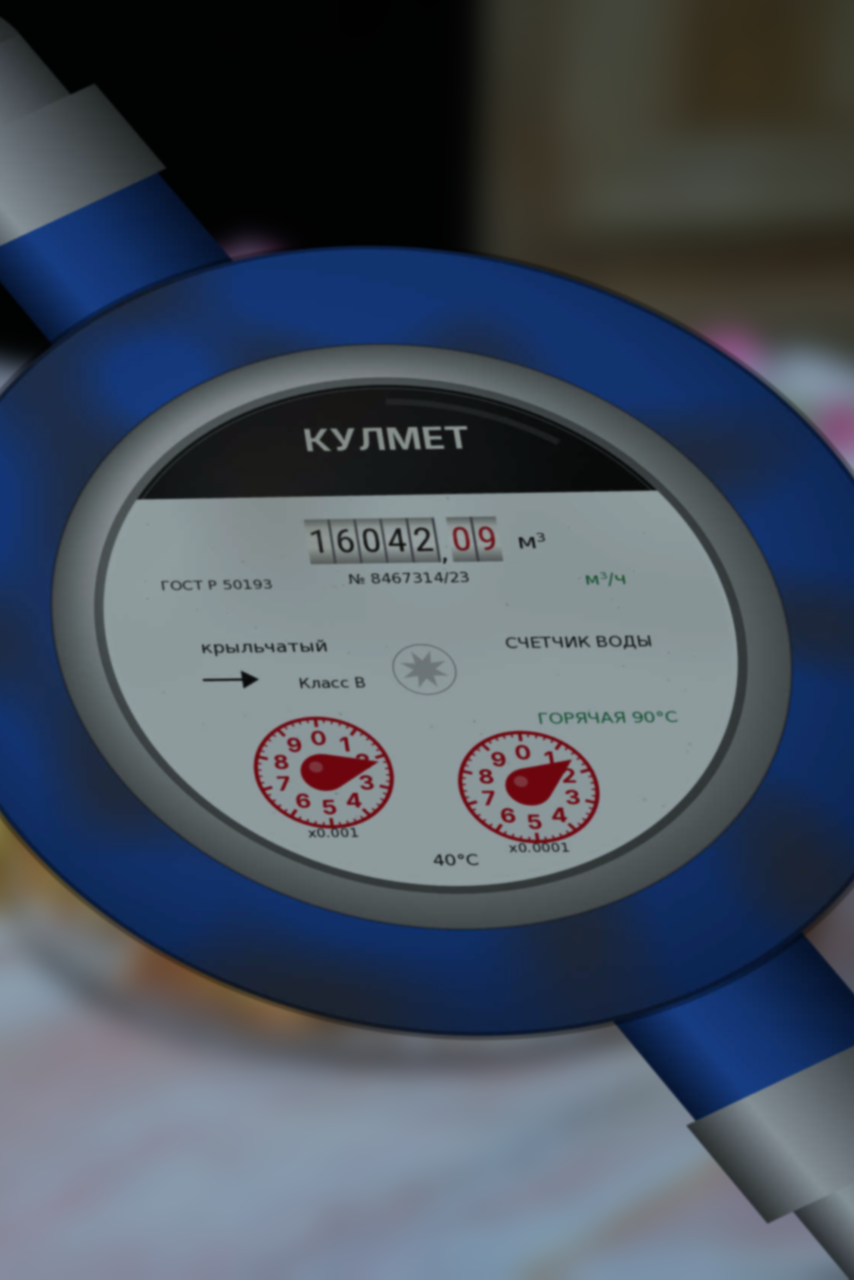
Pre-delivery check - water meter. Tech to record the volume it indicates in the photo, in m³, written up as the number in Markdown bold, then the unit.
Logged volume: **16042.0921** m³
